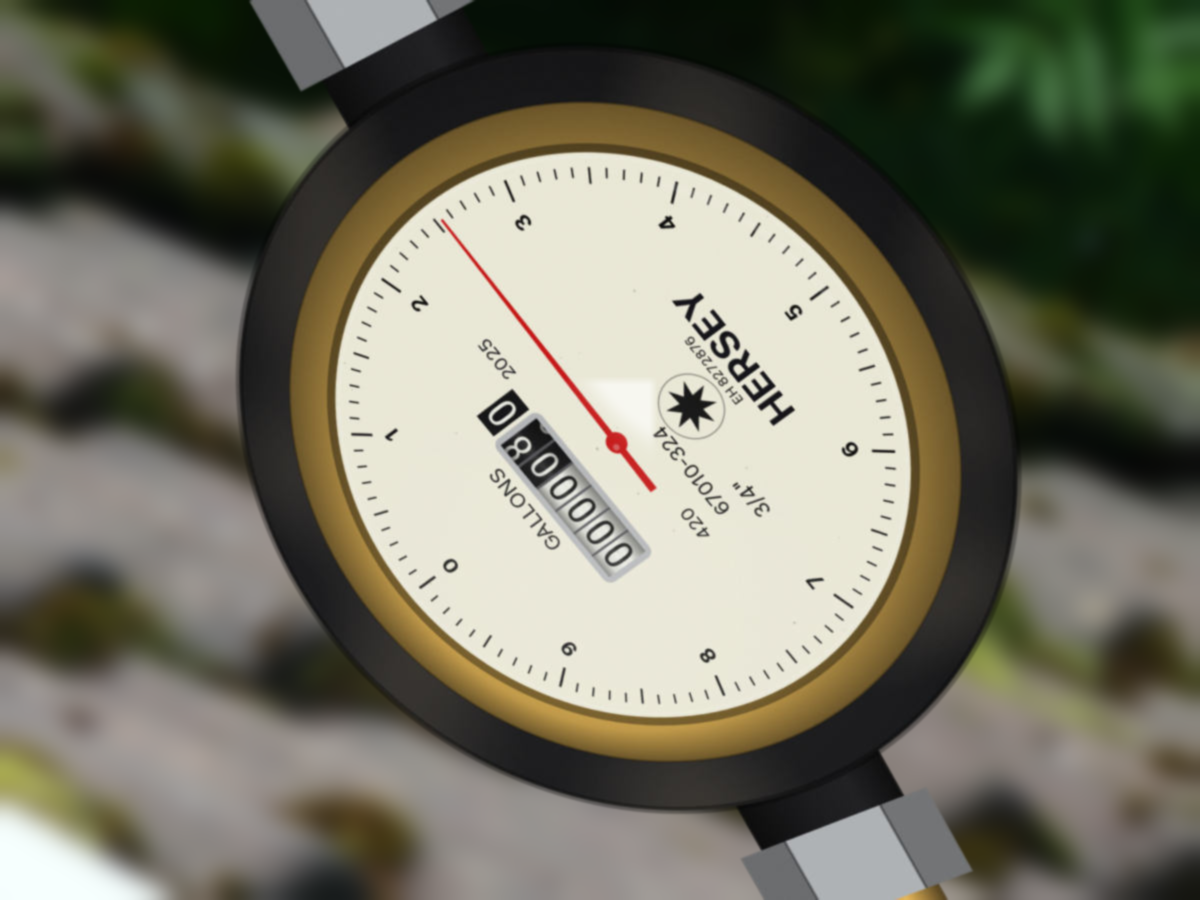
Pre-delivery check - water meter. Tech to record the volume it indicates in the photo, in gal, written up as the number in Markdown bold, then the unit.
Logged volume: **82.5** gal
